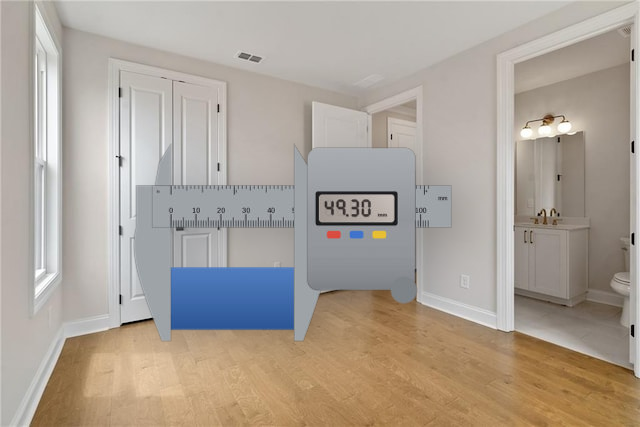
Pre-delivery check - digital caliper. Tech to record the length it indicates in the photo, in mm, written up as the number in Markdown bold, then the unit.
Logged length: **49.30** mm
